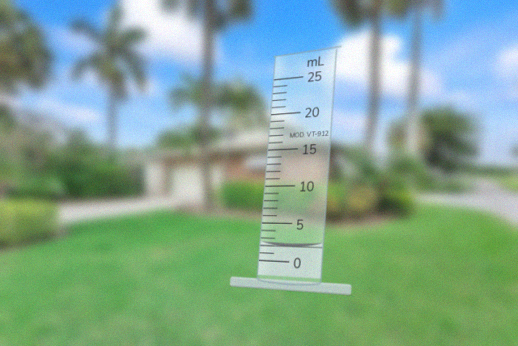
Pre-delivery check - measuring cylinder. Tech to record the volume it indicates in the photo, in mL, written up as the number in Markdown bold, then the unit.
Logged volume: **2** mL
